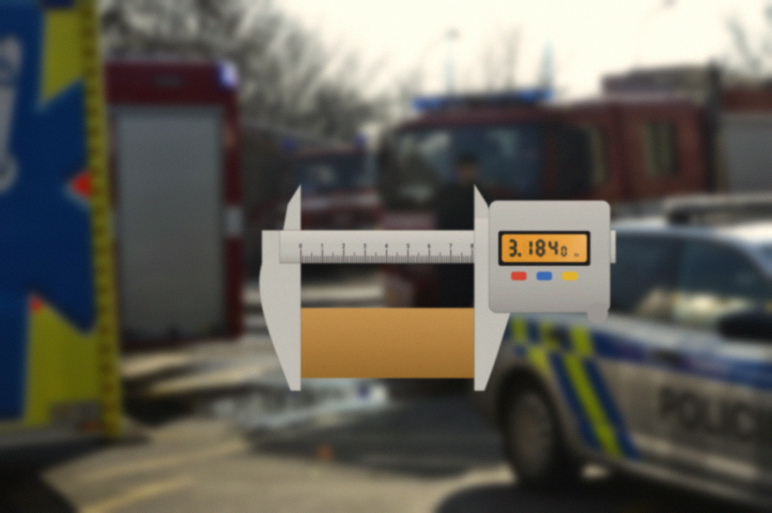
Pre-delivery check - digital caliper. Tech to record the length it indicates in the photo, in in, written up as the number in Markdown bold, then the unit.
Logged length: **3.1840** in
